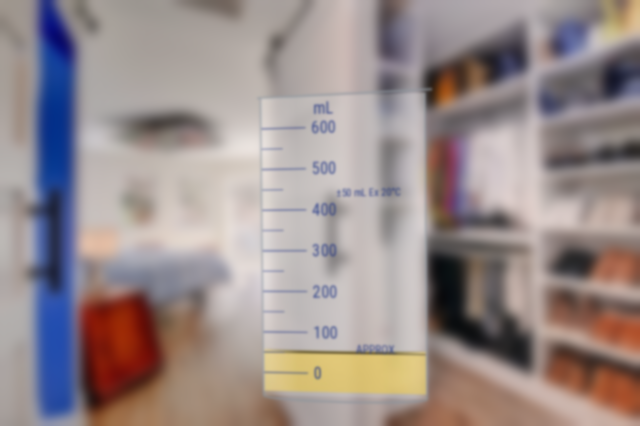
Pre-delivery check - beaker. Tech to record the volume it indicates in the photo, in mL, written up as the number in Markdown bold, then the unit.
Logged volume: **50** mL
